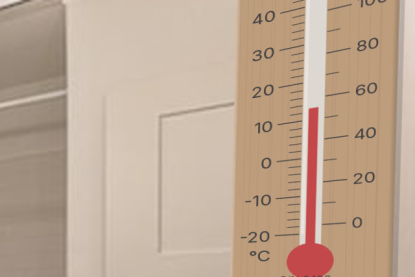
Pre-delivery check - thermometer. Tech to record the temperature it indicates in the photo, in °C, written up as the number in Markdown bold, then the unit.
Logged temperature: **13** °C
